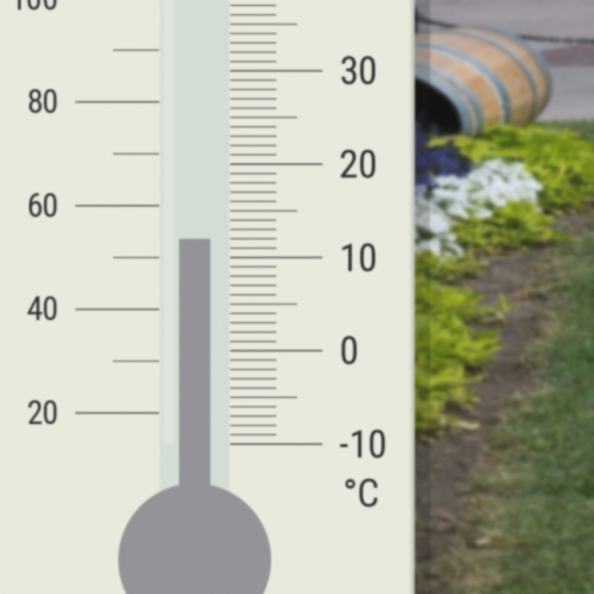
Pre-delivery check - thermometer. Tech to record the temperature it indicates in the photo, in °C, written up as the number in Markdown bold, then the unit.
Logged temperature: **12** °C
